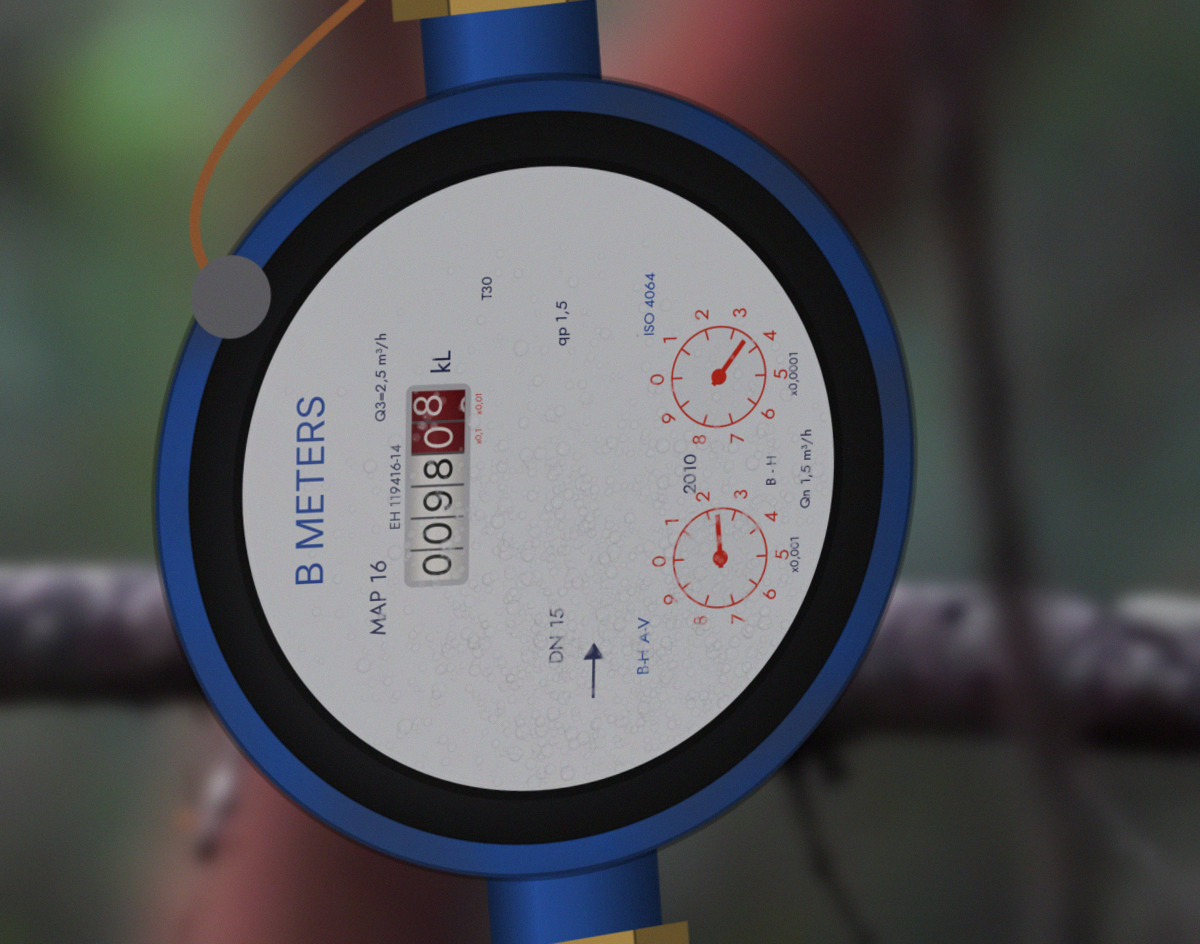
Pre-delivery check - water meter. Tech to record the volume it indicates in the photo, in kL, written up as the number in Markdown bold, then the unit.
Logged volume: **98.0823** kL
